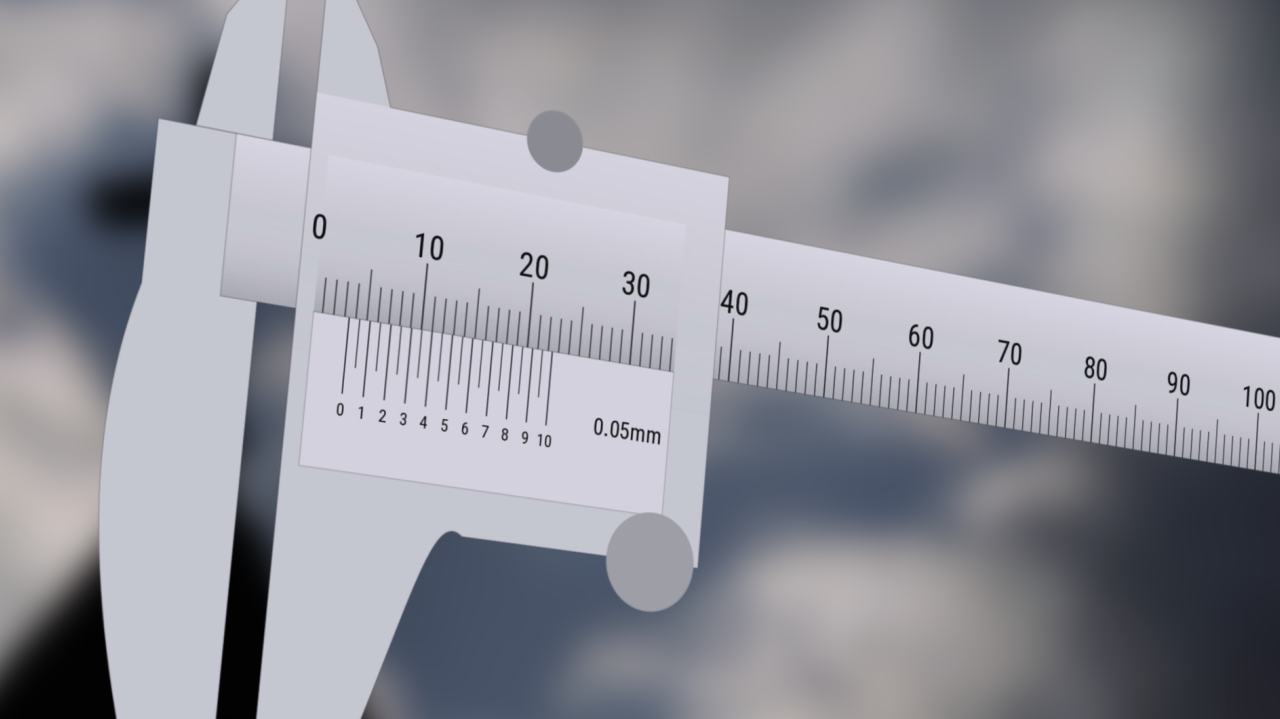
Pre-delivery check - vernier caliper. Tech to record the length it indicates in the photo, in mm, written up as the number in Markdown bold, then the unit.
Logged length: **3.4** mm
